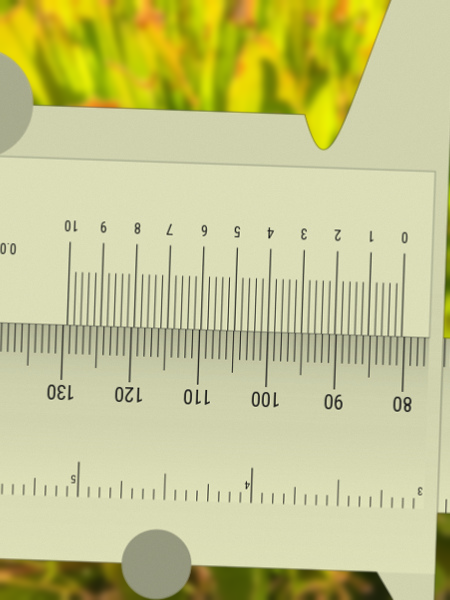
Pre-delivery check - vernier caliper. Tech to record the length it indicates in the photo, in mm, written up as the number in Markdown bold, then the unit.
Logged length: **80.4** mm
